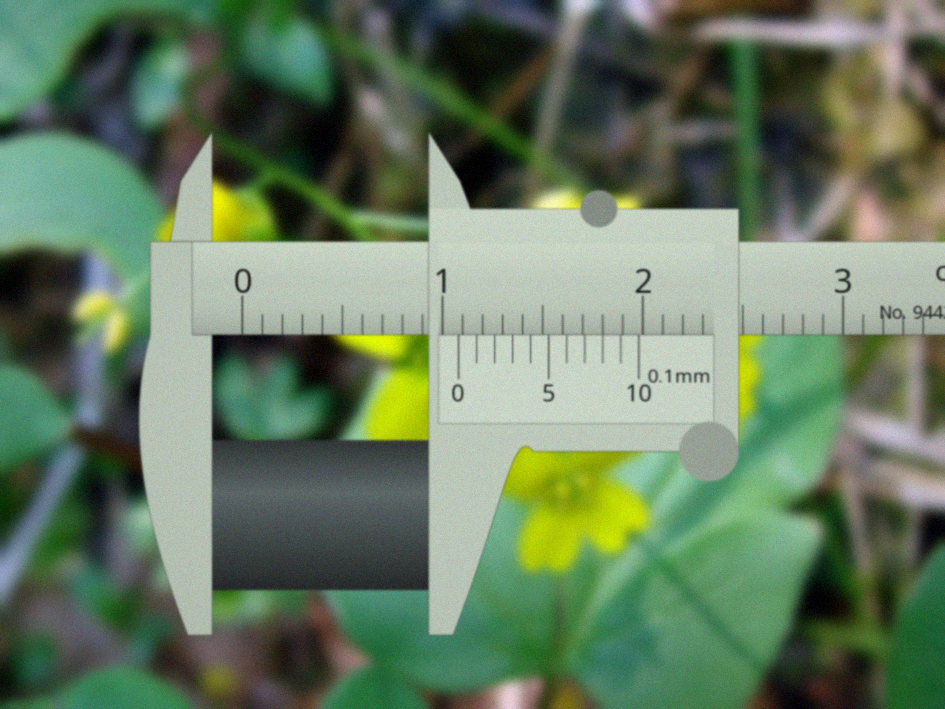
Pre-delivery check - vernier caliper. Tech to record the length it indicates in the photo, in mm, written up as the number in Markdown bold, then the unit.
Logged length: **10.8** mm
